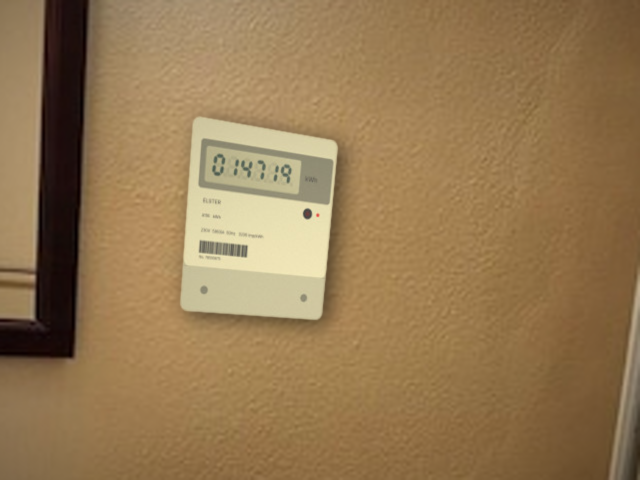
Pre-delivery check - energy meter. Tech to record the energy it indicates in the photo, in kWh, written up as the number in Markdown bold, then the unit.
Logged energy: **14719** kWh
